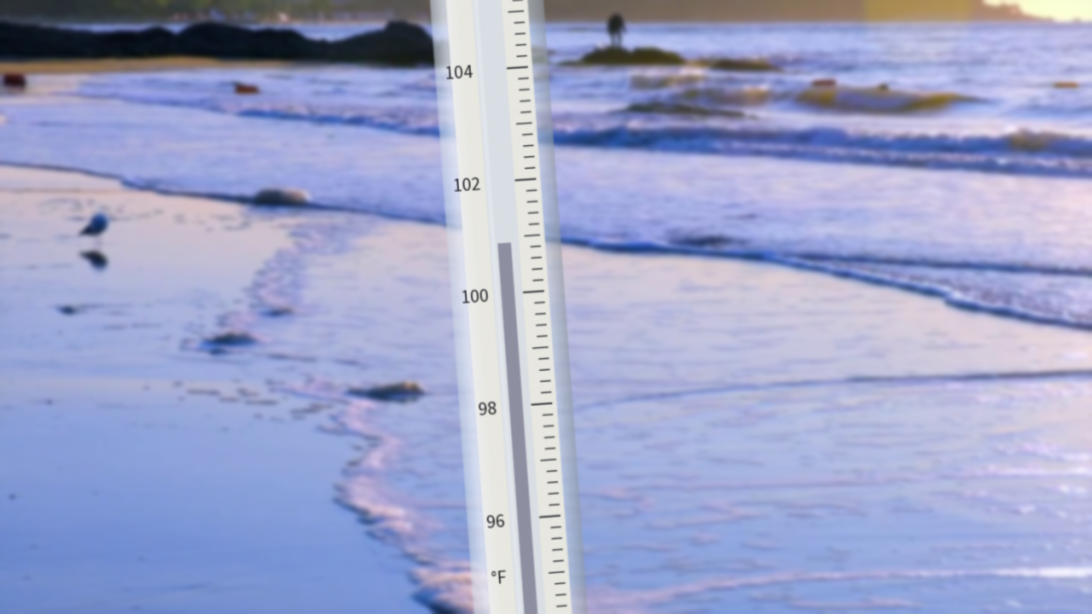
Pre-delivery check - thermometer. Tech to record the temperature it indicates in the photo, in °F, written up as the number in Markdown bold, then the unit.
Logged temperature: **100.9** °F
